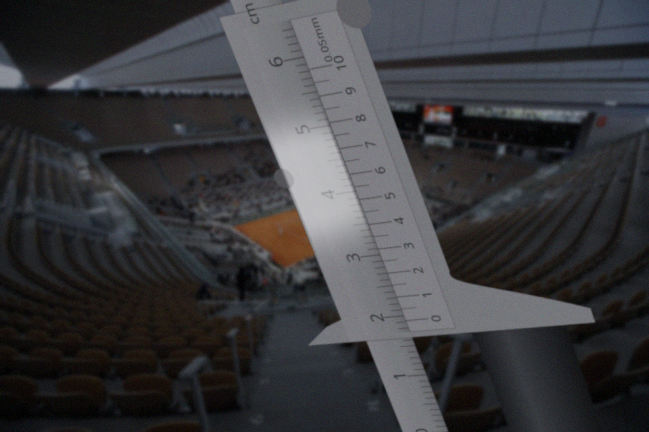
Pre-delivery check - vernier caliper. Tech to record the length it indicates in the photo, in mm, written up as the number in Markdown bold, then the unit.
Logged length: **19.2** mm
